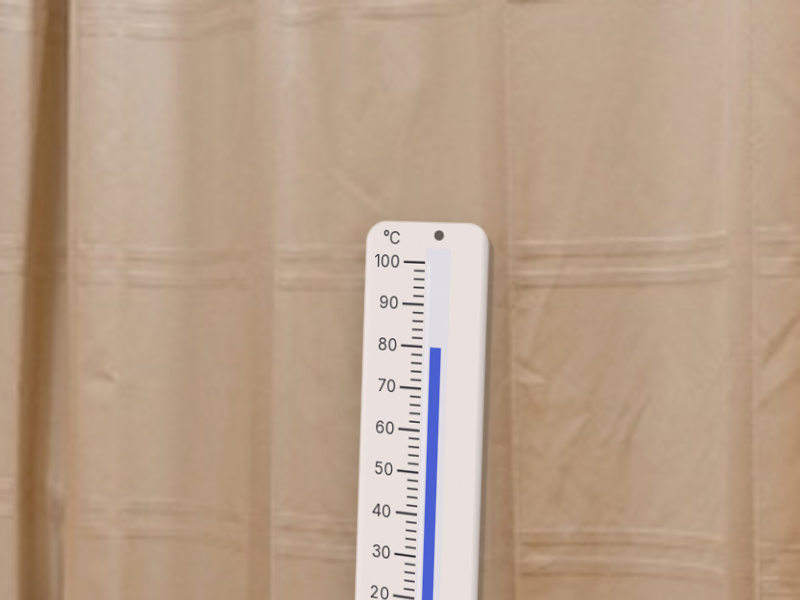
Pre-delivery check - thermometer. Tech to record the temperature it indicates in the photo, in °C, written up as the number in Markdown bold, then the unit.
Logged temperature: **80** °C
